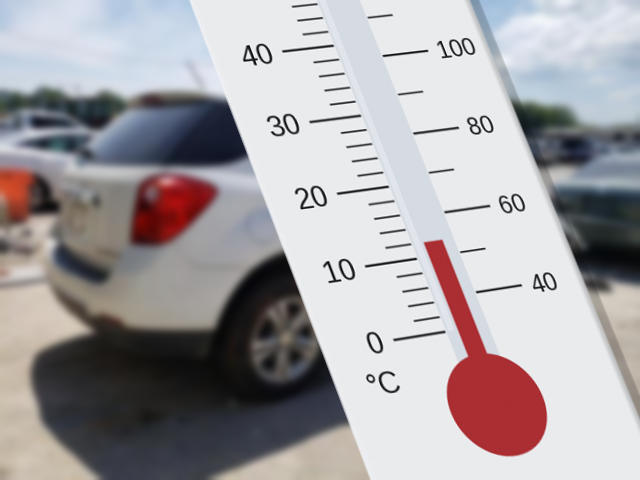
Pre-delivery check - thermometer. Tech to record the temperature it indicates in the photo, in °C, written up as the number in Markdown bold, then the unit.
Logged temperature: **12** °C
